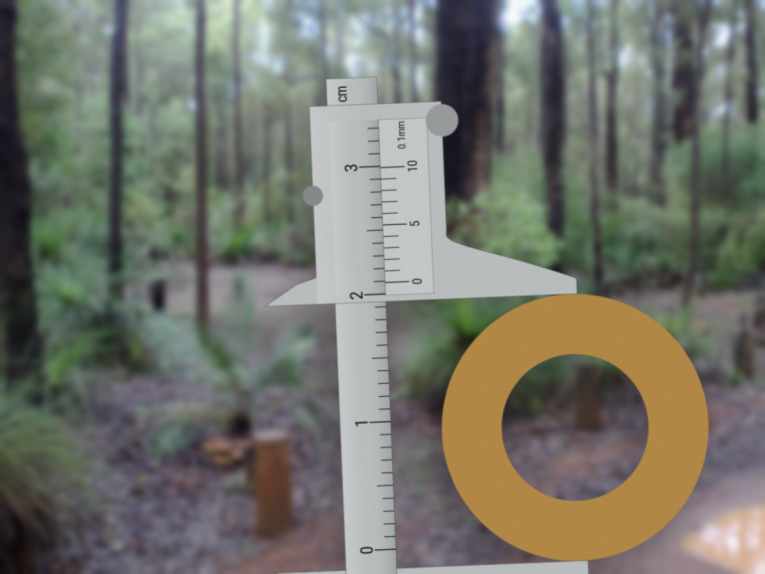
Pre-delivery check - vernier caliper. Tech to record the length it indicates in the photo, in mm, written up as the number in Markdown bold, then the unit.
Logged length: **20.9** mm
